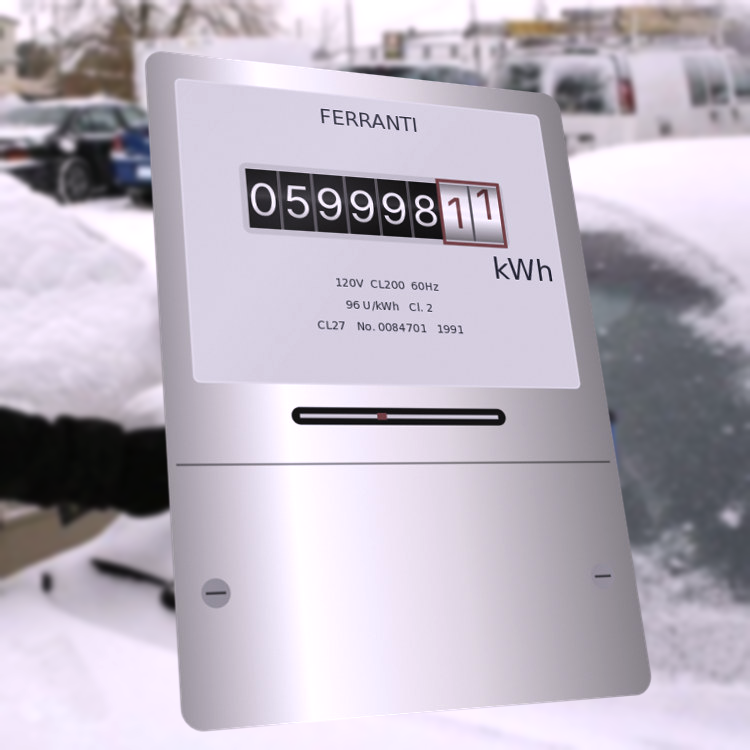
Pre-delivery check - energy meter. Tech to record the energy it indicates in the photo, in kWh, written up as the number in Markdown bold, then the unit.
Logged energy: **59998.11** kWh
